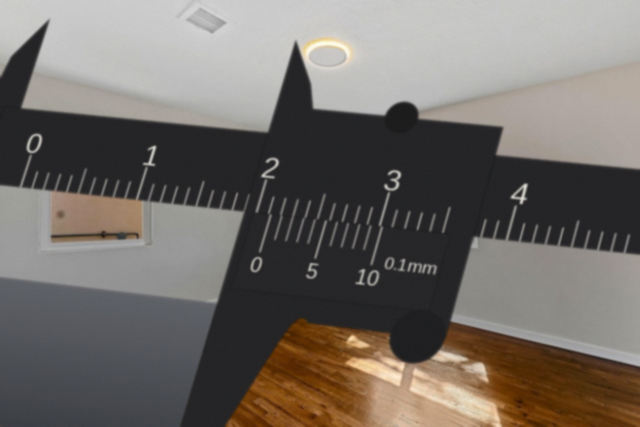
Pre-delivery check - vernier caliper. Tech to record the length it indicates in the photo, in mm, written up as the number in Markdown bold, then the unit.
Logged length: **21.2** mm
